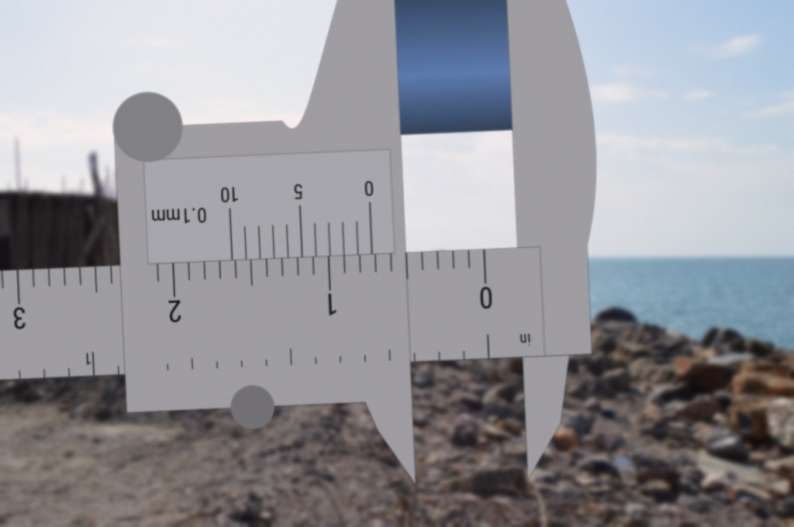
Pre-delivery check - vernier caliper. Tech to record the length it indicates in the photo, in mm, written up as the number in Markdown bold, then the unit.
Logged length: **7.2** mm
